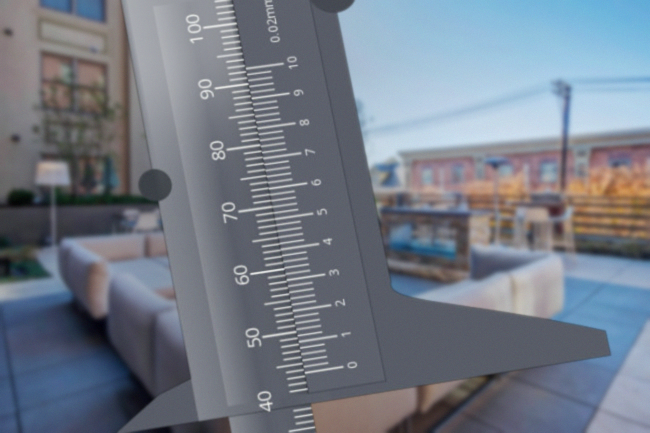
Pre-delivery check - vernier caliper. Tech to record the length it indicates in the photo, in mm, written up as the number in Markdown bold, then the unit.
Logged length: **43.5** mm
